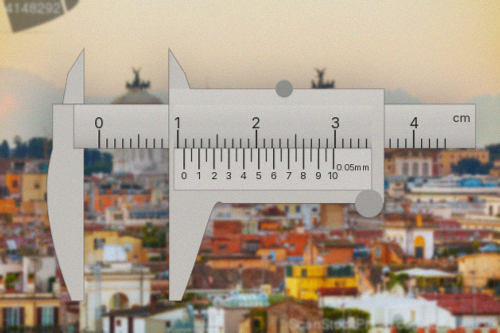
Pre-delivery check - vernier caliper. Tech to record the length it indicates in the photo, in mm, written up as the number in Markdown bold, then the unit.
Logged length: **10.8** mm
